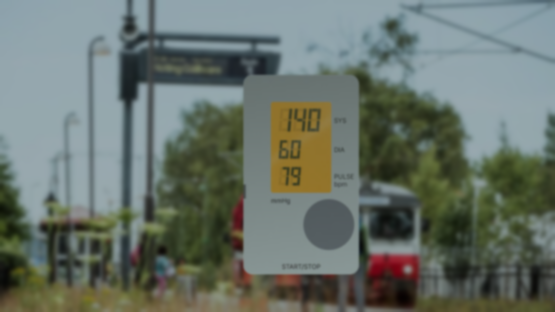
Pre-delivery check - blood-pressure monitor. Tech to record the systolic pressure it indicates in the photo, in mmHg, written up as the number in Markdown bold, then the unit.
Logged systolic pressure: **140** mmHg
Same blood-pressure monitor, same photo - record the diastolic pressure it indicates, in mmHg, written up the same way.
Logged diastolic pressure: **60** mmHg
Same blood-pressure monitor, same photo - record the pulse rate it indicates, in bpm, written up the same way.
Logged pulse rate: **79** bpm
